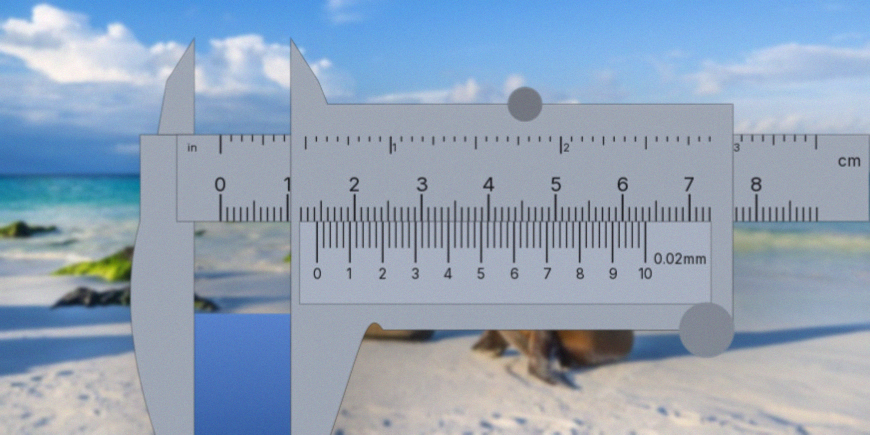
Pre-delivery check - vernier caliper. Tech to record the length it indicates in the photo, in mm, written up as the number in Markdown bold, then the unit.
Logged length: **14.4** mm
